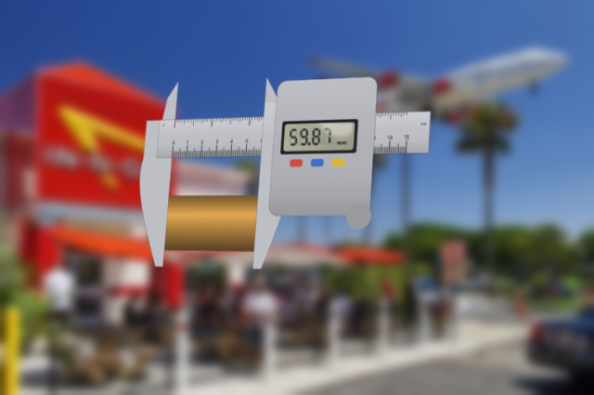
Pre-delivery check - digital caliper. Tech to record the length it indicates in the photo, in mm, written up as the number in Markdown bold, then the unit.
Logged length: **59.87** mm
